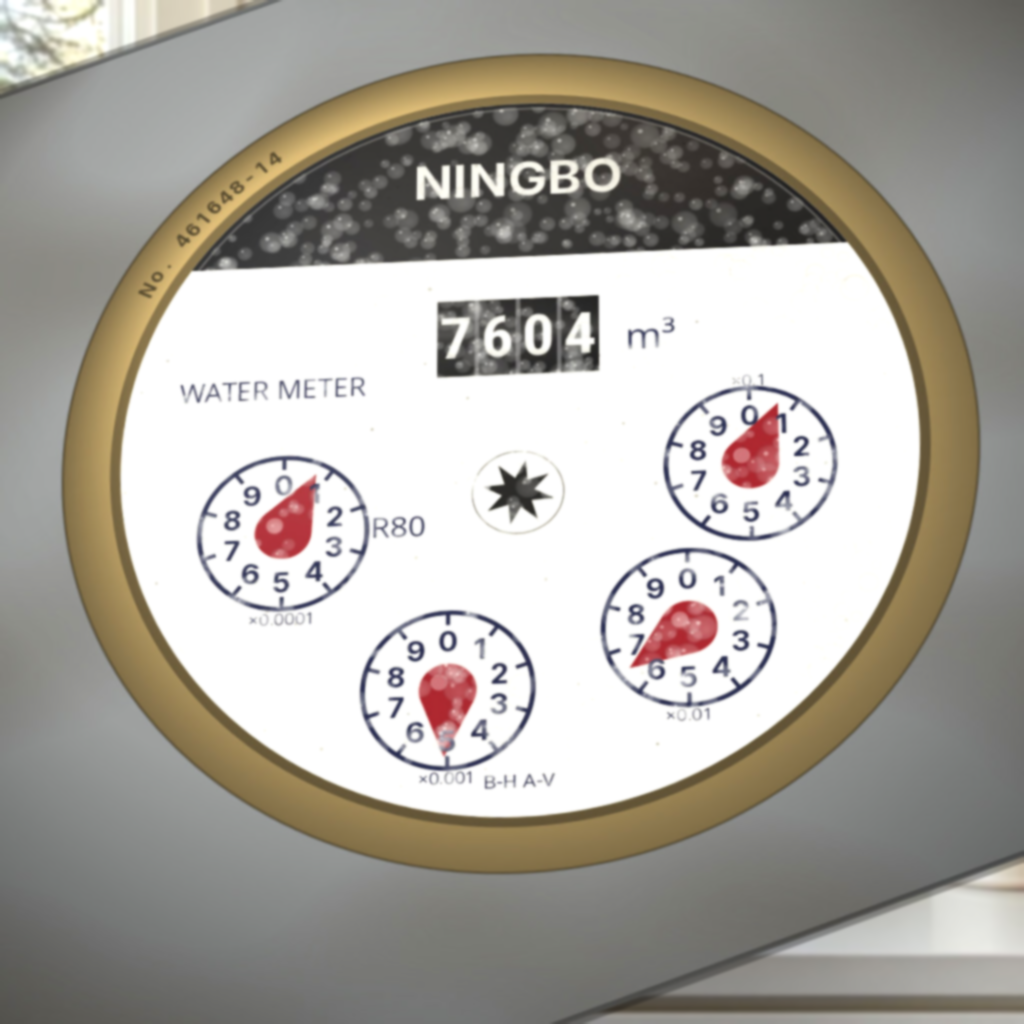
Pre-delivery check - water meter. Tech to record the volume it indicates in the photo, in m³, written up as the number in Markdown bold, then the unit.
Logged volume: **7604.0650** m³
